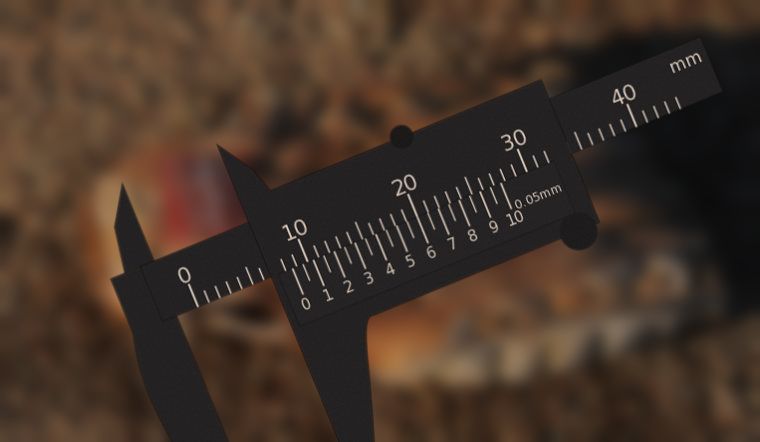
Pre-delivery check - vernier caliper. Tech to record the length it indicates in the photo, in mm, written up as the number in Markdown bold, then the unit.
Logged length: **8.6** mm
